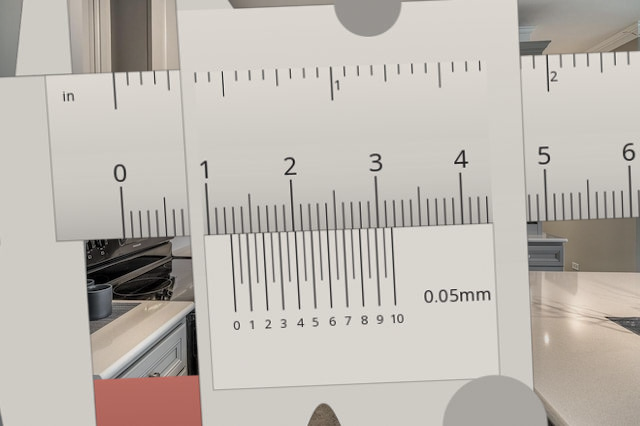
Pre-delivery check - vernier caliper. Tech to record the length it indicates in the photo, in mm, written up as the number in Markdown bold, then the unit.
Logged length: **12.6** mm
